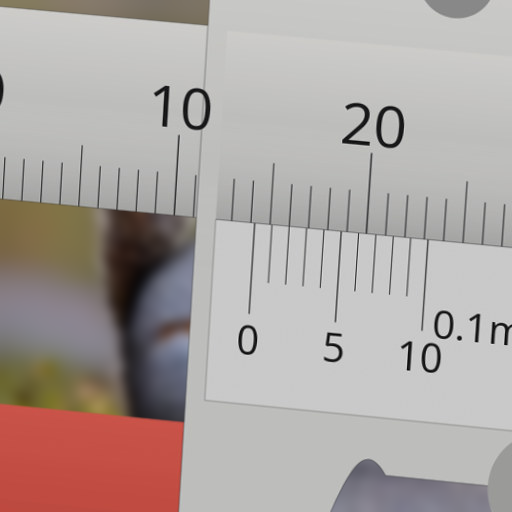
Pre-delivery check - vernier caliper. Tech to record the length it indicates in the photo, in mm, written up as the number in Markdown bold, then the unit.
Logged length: **14.2** mm
